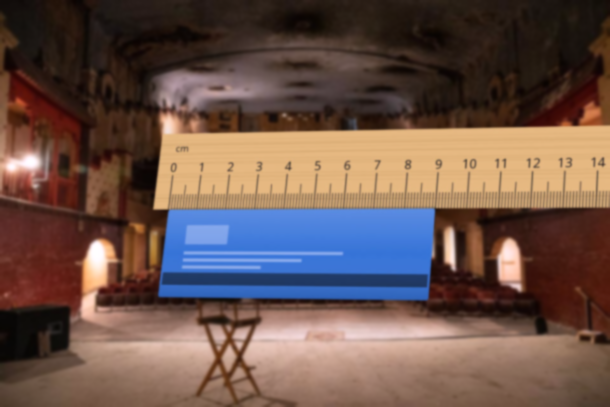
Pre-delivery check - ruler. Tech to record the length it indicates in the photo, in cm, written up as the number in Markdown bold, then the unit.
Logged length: **9** cm
